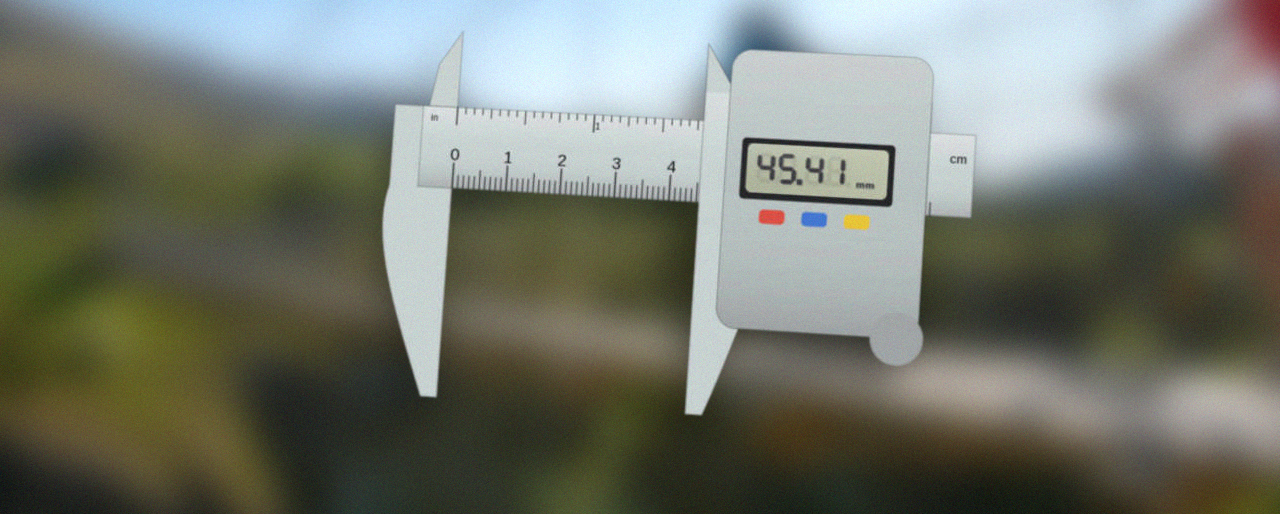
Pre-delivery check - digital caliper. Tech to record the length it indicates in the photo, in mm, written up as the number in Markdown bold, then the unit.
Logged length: **45.41** mm
